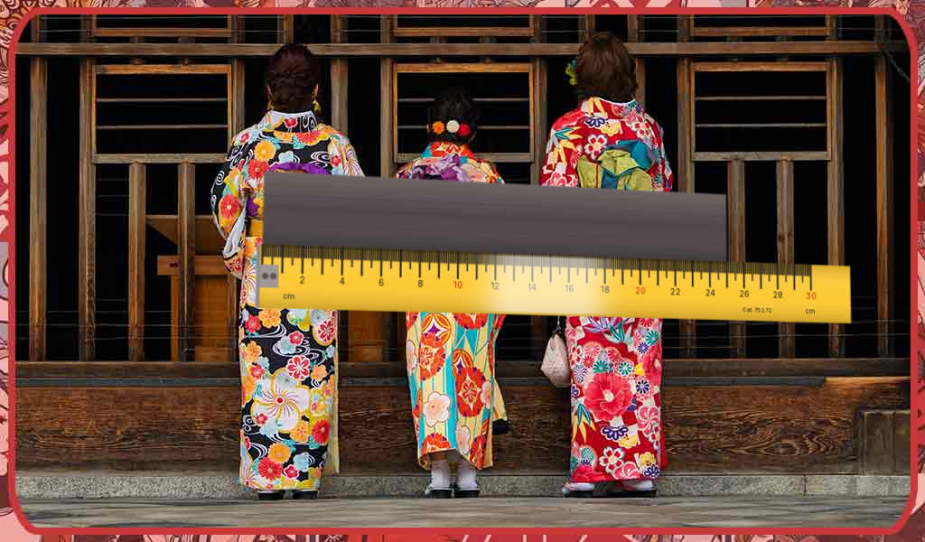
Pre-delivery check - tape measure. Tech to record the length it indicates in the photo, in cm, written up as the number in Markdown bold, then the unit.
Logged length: **25** cm
